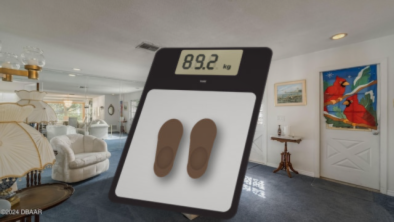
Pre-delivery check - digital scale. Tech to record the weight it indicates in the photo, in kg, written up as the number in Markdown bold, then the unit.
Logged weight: **89.2** kg
